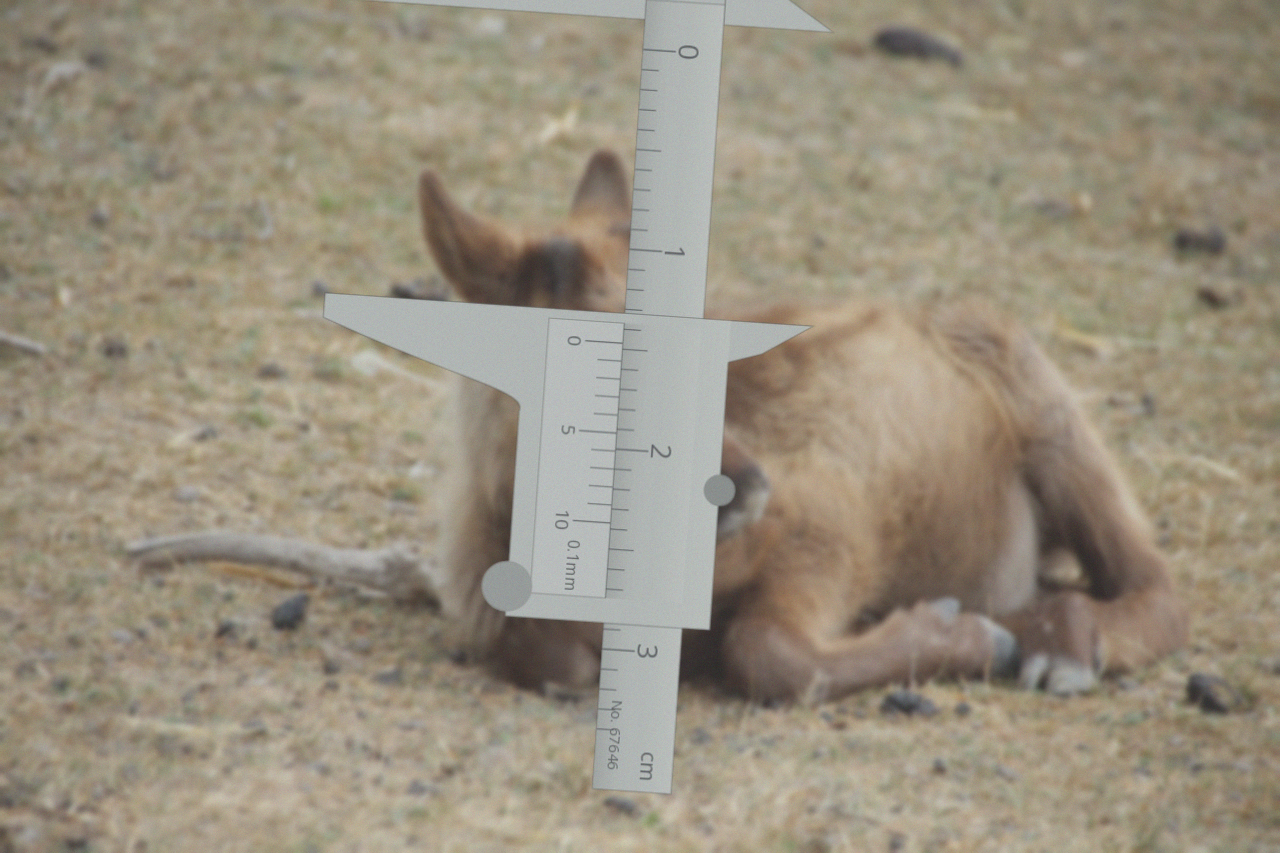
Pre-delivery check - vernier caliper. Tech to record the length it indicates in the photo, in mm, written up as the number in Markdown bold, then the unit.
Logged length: **14.7** mm
